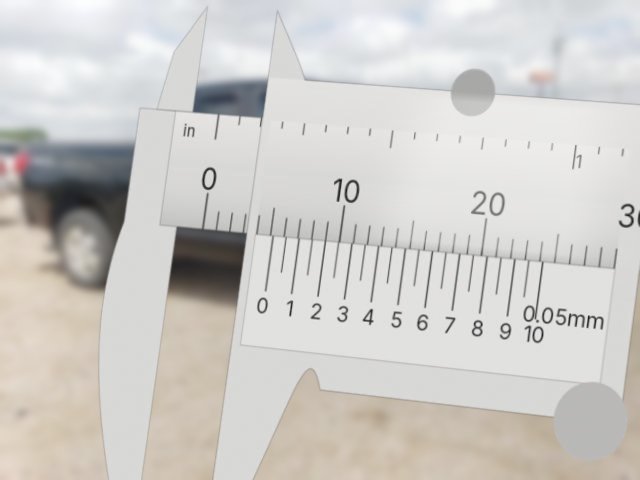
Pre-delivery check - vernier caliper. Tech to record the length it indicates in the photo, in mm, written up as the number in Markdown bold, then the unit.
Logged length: **5.2** mm
